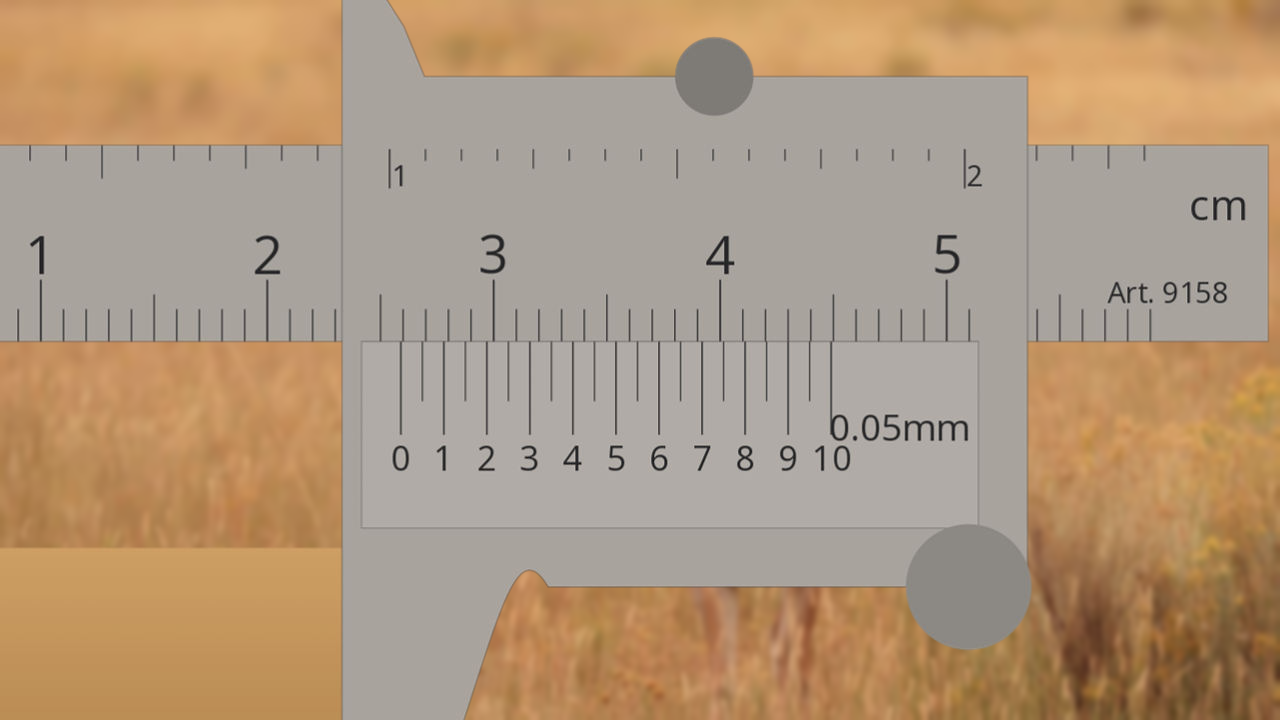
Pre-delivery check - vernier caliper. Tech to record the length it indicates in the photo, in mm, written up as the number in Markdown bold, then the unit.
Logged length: **25.90** mm
